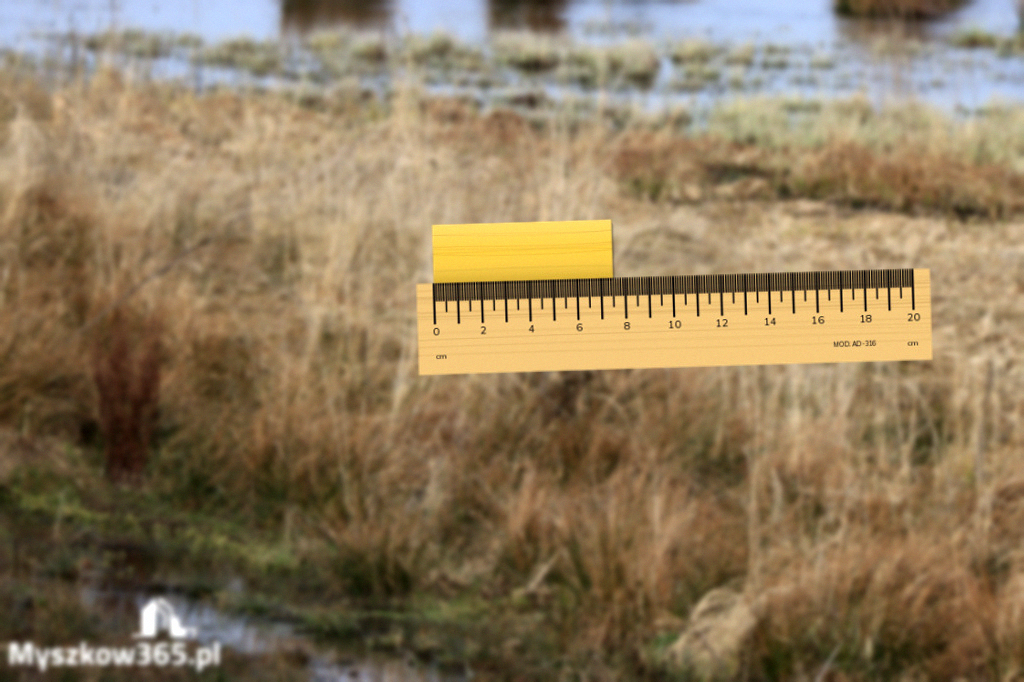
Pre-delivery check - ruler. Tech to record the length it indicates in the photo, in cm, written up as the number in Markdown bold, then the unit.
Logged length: **7.5** cm
